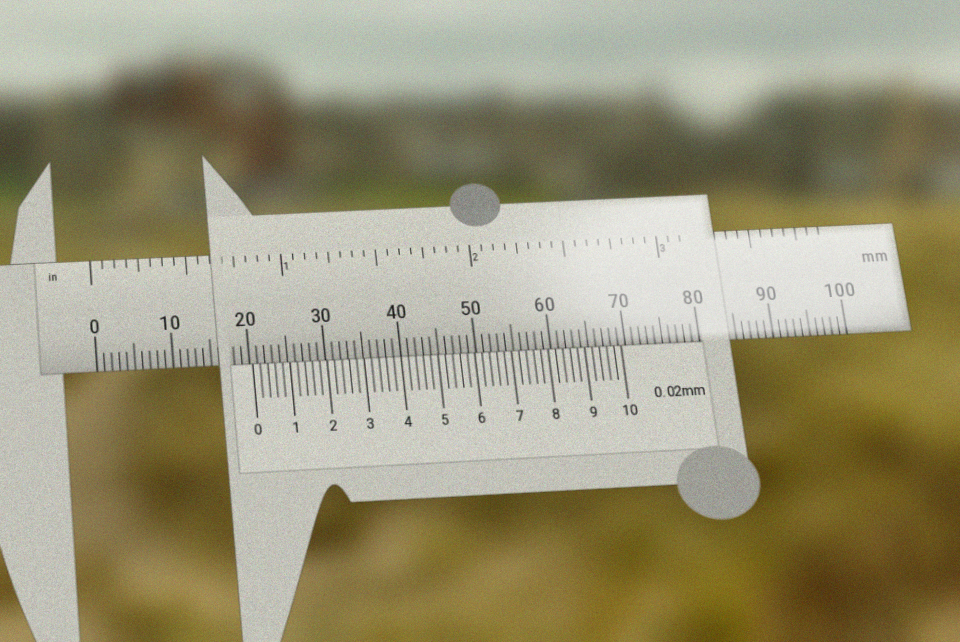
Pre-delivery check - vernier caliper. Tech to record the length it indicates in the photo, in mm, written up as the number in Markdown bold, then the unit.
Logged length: **20.4** mm
